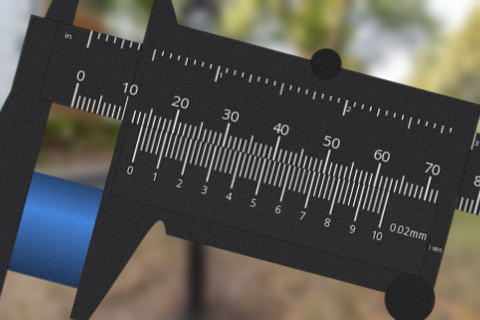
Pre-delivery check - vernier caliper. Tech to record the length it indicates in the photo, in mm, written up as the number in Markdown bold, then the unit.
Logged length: **14.0** mm
